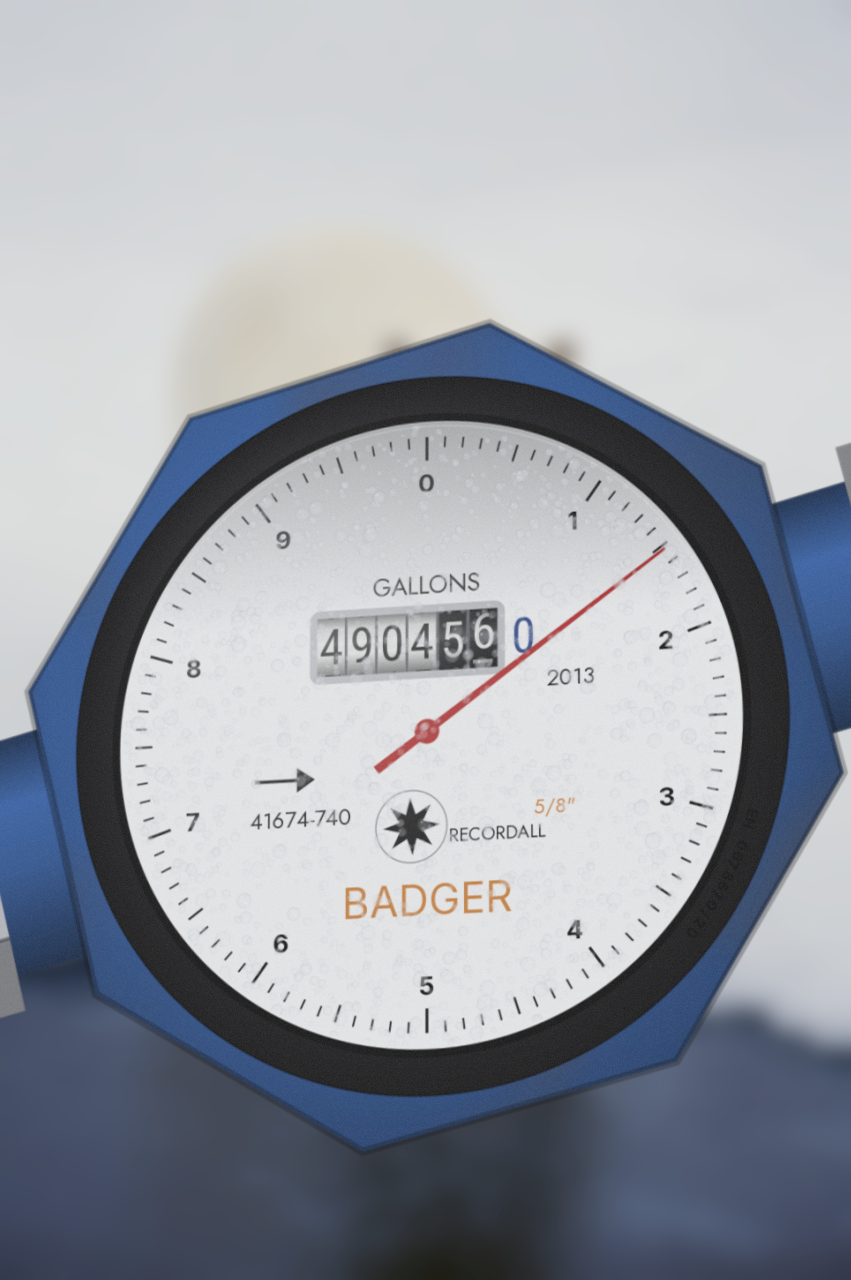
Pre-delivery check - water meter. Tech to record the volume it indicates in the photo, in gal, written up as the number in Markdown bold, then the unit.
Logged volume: **4904561.5** gal
